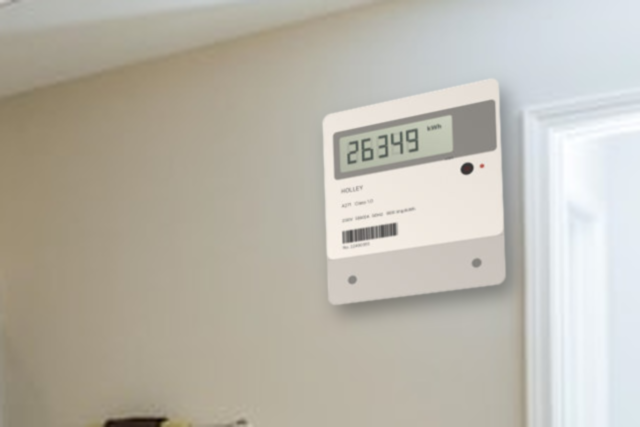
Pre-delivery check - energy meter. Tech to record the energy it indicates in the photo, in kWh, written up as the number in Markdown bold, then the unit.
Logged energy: **26349** kWh
